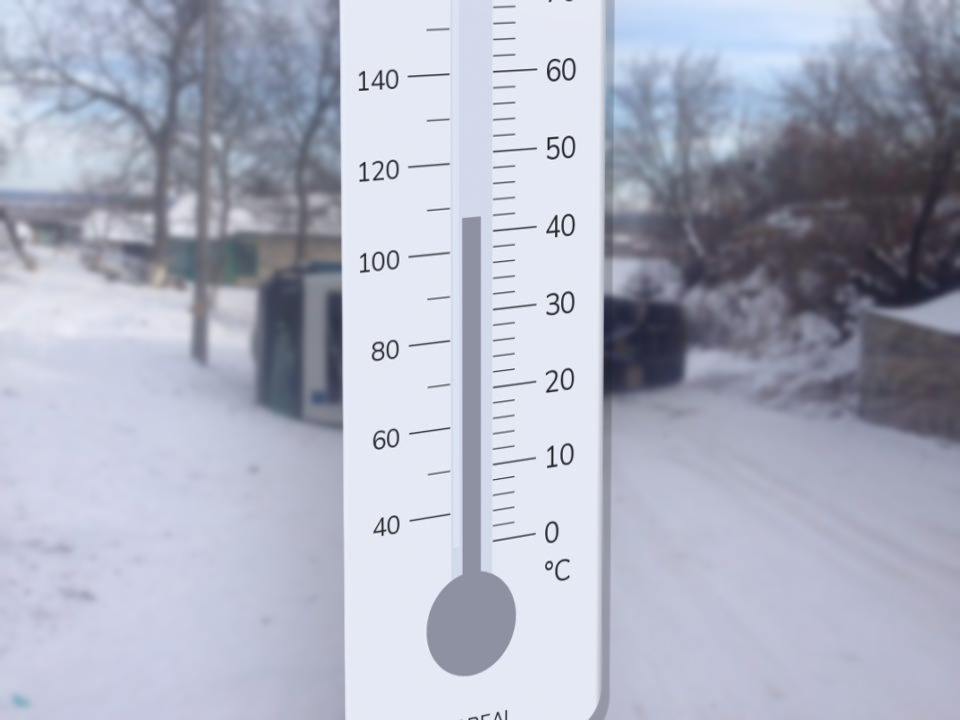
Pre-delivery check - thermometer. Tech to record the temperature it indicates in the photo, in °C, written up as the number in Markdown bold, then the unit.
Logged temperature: **42** °C
